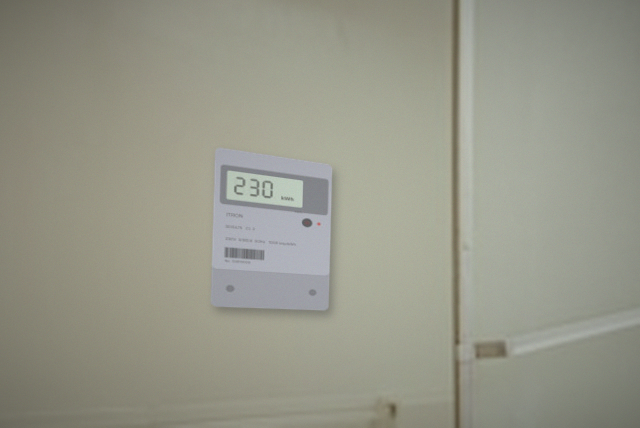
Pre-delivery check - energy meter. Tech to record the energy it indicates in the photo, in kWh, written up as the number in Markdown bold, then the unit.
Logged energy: **230** kWh
